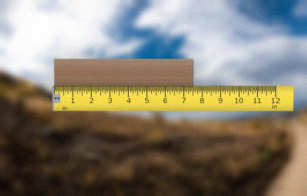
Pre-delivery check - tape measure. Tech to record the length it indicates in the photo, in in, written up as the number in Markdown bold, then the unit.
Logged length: **7.5** in
